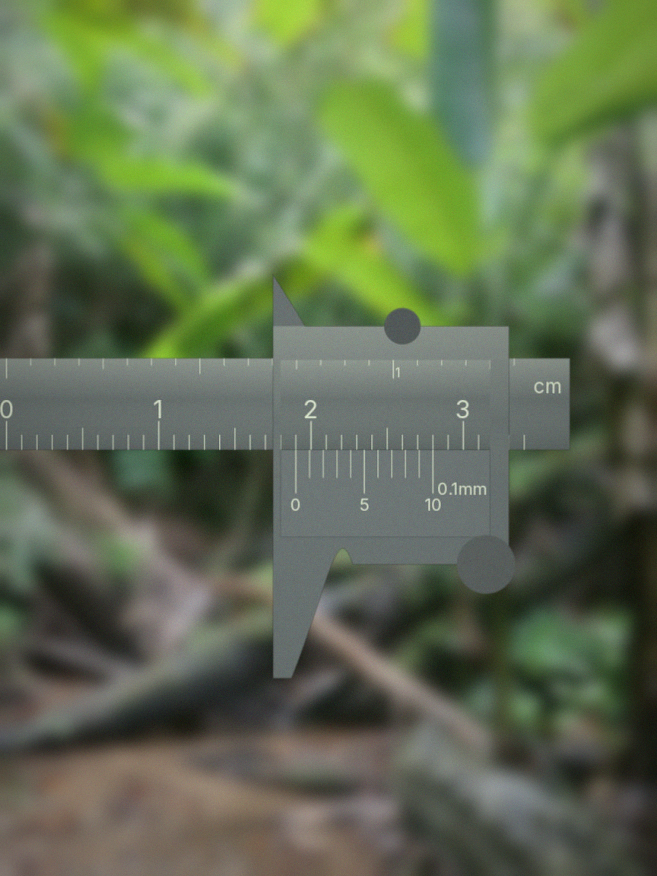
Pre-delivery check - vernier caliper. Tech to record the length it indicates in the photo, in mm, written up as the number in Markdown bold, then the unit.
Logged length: **19.0** mm
